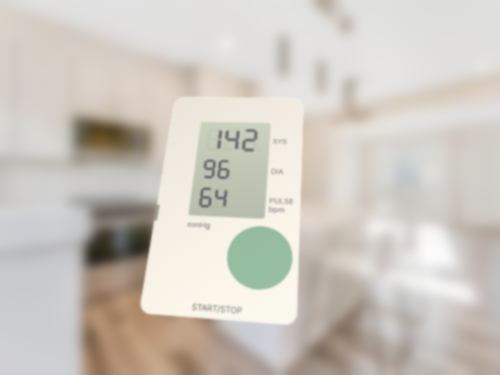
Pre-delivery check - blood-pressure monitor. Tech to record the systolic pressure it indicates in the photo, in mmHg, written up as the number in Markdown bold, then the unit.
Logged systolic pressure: **142** mmHg
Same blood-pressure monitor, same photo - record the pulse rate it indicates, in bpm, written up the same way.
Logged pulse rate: **64** bpm
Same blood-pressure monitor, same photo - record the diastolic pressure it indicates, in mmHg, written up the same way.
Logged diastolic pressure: **96** mmHg
